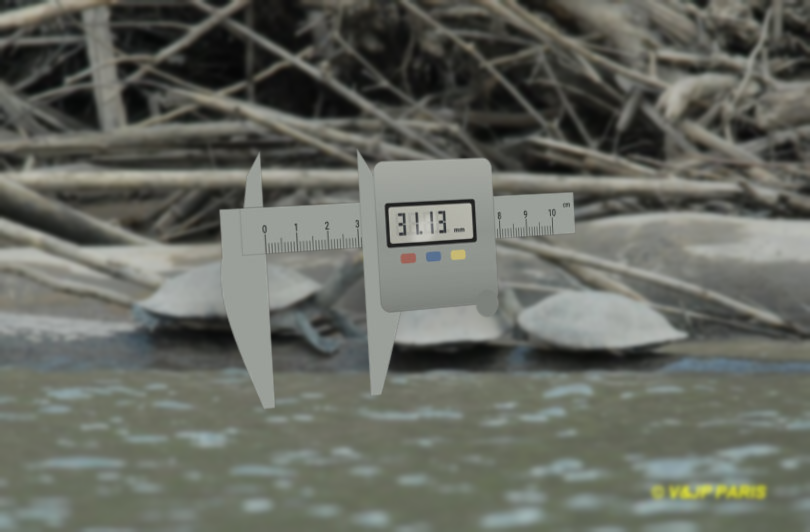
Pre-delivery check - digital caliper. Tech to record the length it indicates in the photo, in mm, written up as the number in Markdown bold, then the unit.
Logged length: **31.13** mm
